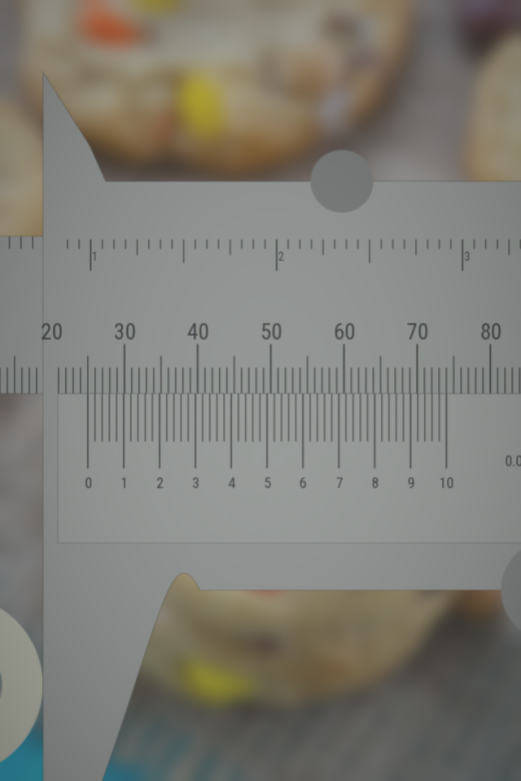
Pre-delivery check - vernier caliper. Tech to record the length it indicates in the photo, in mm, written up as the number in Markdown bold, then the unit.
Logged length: **25.0** mm
